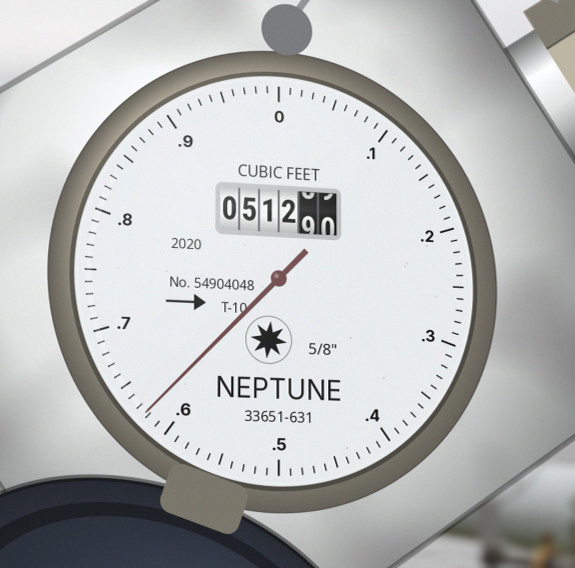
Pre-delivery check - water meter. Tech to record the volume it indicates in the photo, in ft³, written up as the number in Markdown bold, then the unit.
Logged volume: **51289.62** ft³
